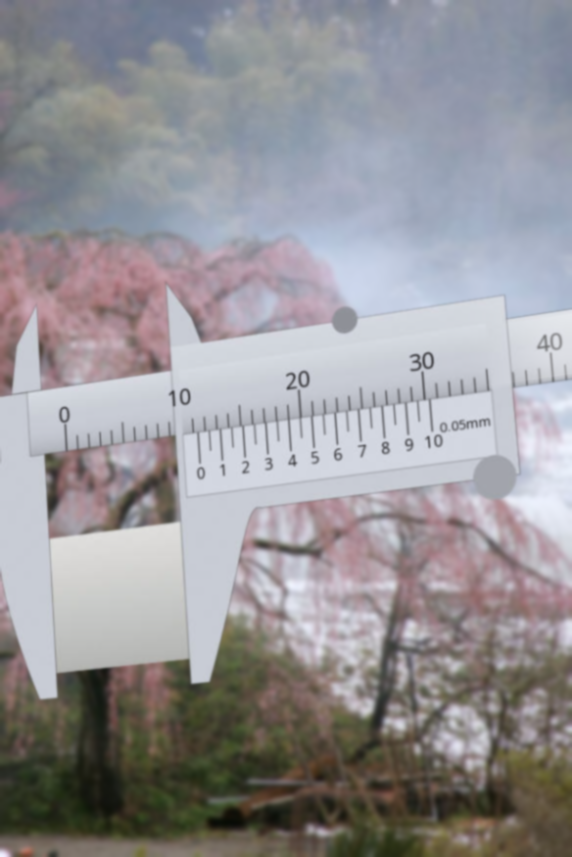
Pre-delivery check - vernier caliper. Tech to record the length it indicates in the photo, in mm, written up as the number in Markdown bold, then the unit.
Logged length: **11.4** mm
